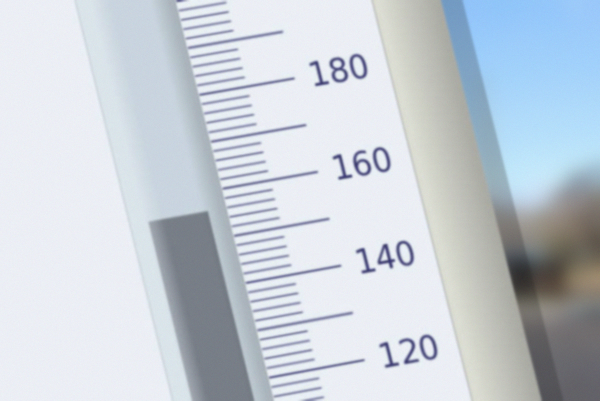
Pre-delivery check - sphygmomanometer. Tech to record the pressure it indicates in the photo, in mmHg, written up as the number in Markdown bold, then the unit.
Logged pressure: **156** mmHg
